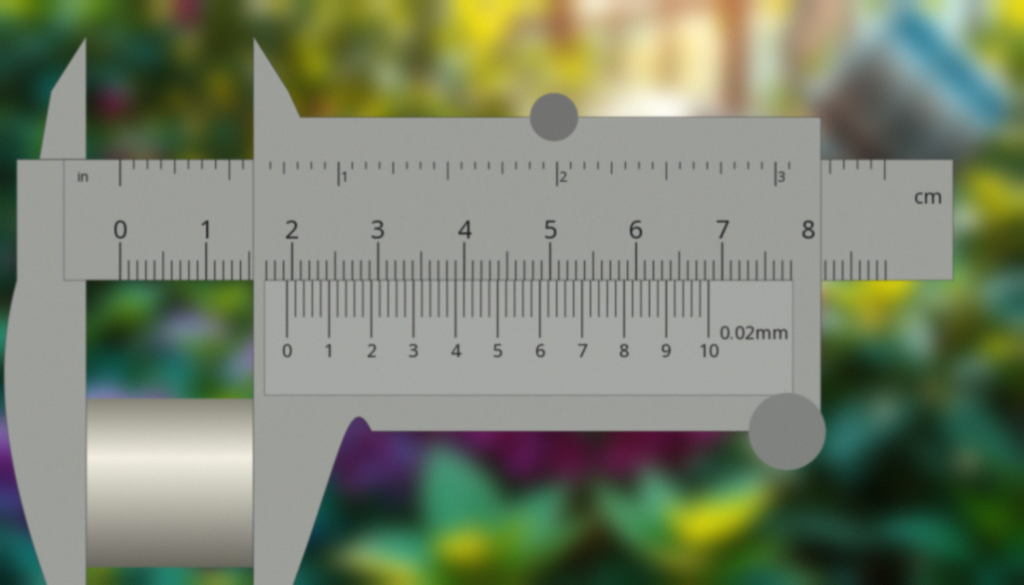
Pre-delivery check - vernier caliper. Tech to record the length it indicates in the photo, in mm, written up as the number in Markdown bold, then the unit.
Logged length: **19.4** mm
